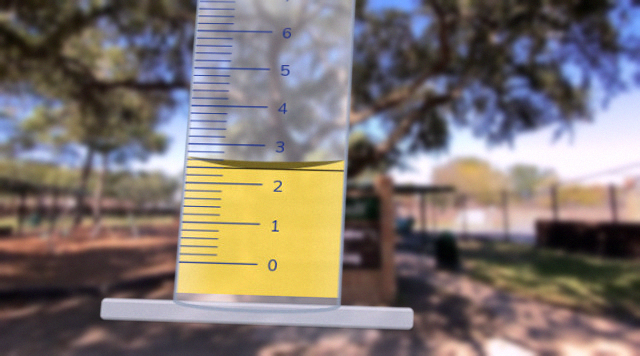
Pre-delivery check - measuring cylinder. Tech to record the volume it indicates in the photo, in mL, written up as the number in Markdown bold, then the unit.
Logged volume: **2.4** mL
